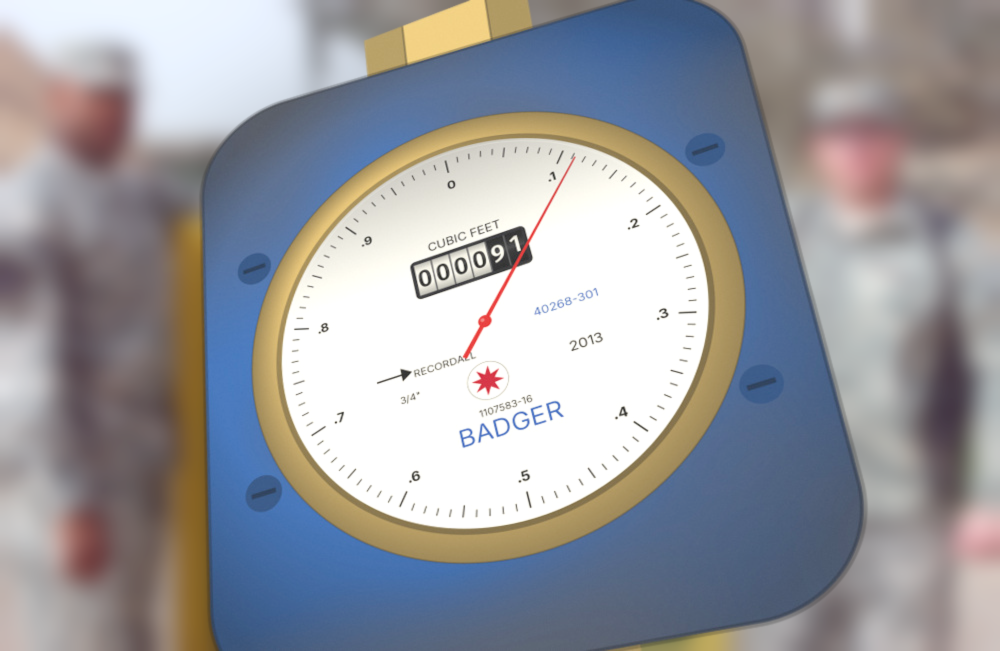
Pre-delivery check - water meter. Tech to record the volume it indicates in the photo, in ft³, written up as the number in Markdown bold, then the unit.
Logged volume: **91.11** ft³
